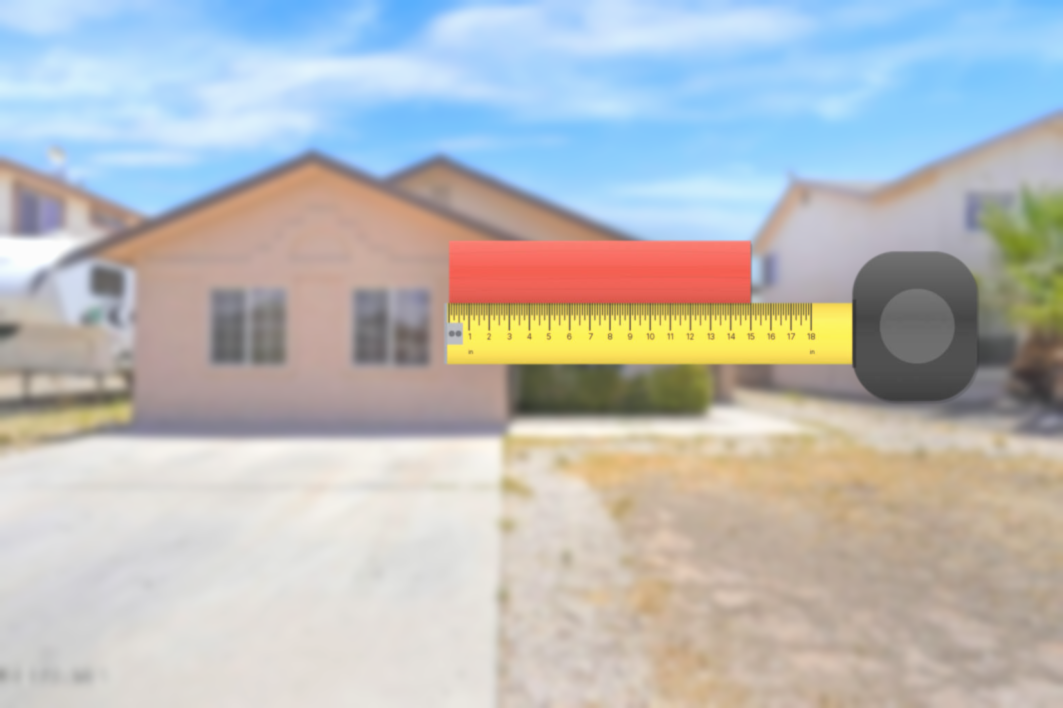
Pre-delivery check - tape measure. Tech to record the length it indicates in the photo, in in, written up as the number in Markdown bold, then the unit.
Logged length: **15** in
